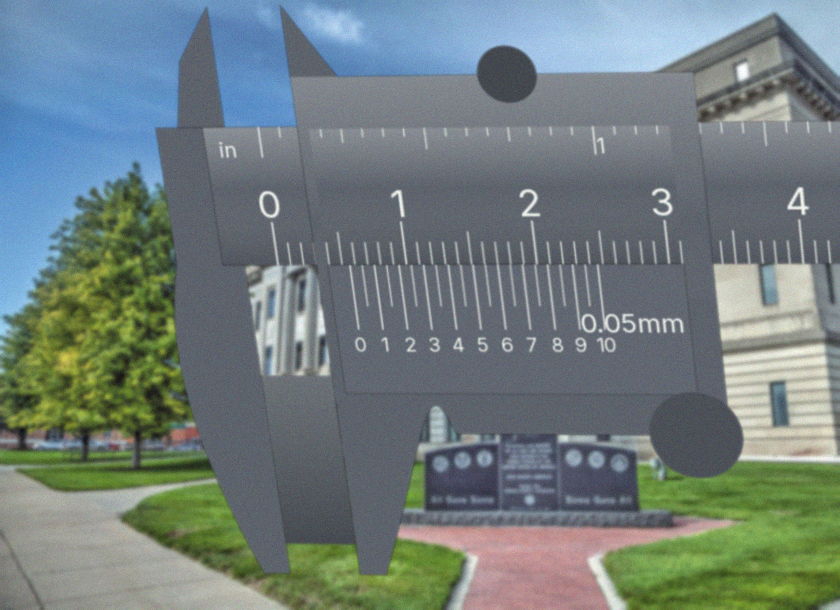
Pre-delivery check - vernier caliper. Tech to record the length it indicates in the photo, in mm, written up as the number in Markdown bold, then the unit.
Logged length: **5.6** mm
